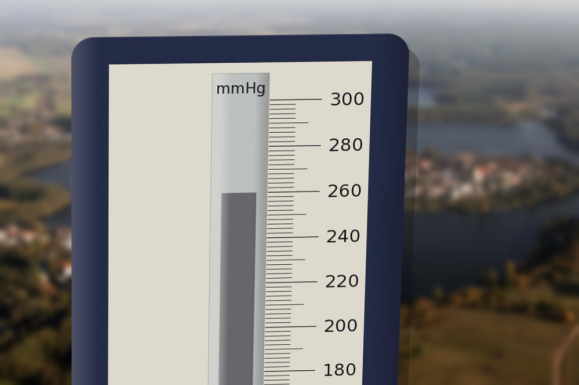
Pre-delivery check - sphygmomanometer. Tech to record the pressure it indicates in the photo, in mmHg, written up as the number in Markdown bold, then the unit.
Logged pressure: **260** mmHg
